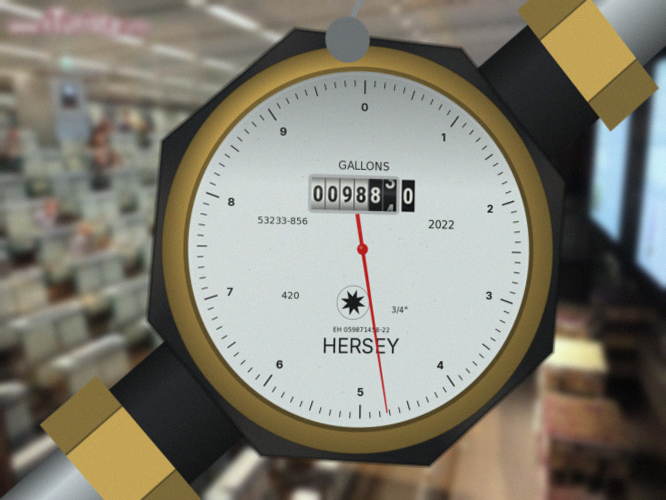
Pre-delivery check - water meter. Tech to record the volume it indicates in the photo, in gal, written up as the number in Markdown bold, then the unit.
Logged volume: **98834.7** gal
